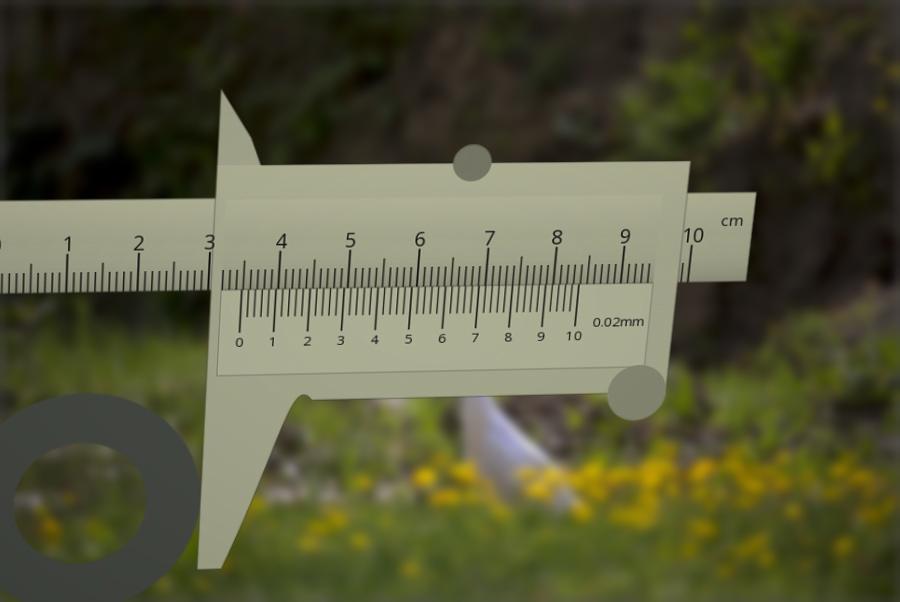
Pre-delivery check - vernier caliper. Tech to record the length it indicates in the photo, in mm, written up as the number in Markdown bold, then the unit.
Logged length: **34.8** mm
